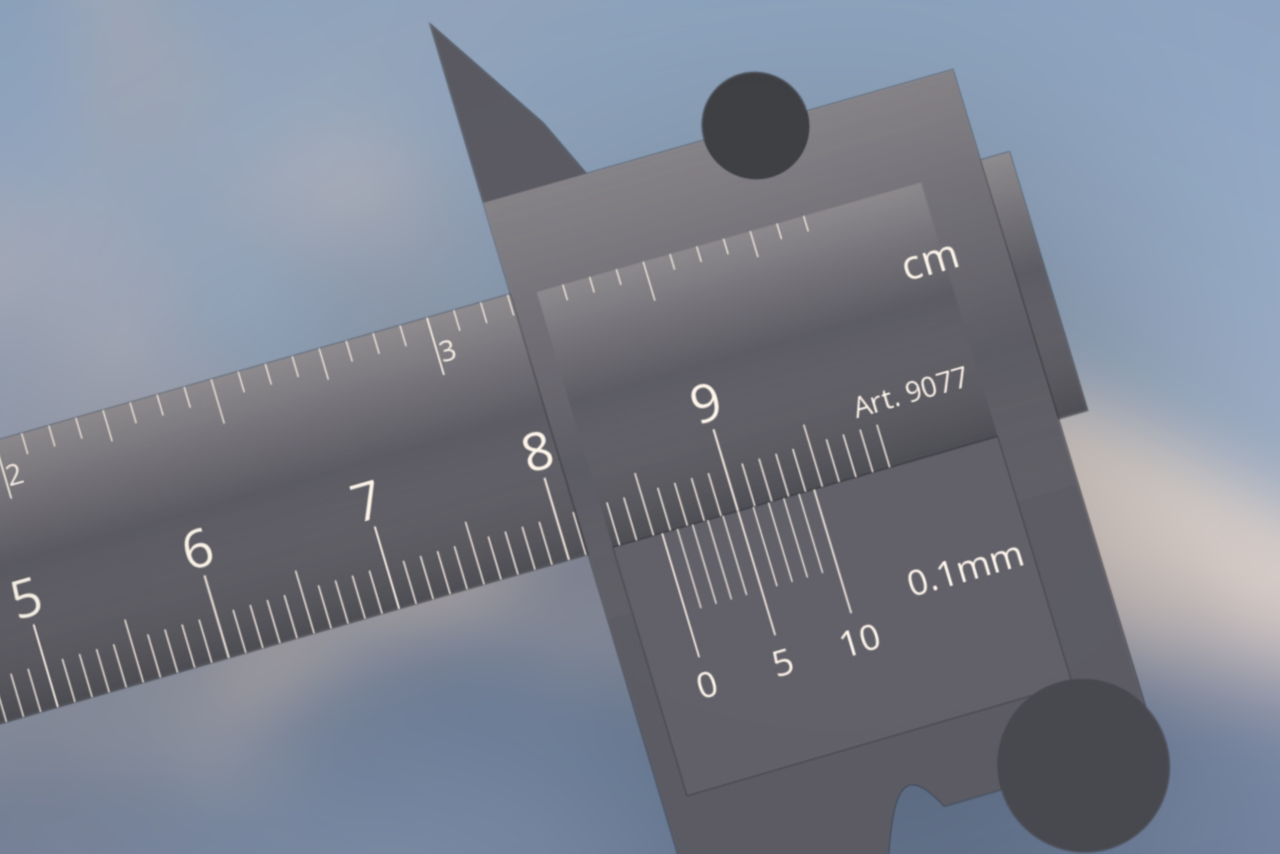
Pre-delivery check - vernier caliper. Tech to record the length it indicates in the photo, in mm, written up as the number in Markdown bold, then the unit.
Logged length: **85.5** mm
